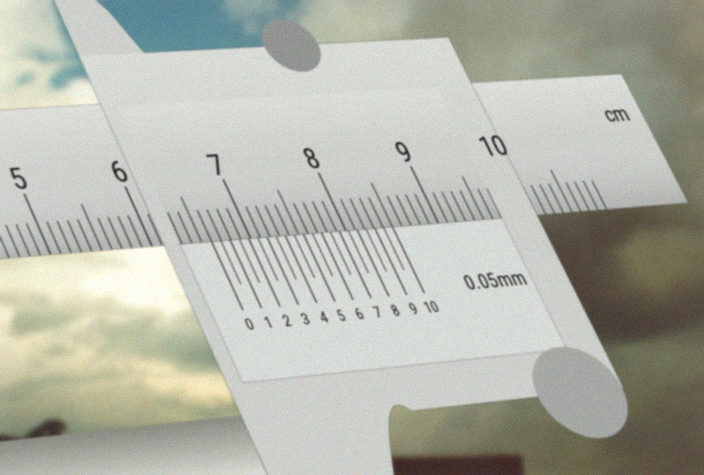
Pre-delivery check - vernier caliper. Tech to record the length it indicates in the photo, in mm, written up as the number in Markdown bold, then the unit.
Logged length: **66.0** mm
